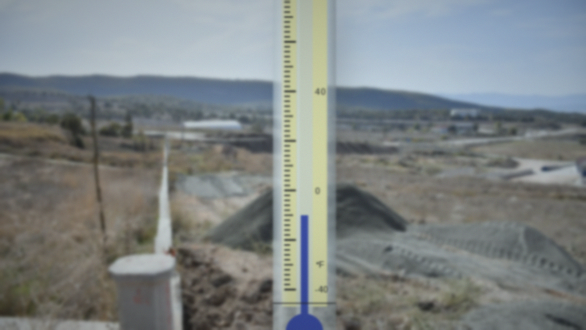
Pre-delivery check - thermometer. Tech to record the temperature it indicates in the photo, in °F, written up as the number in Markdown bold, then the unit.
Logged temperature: **-10** °F
